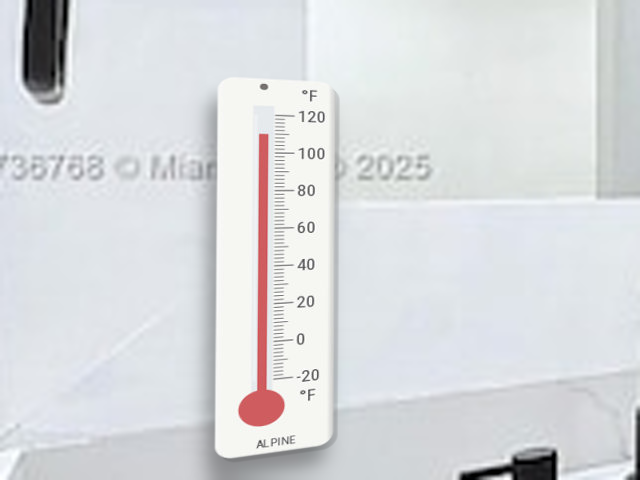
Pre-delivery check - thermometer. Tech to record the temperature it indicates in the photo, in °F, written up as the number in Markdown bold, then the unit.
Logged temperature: **110** °F
